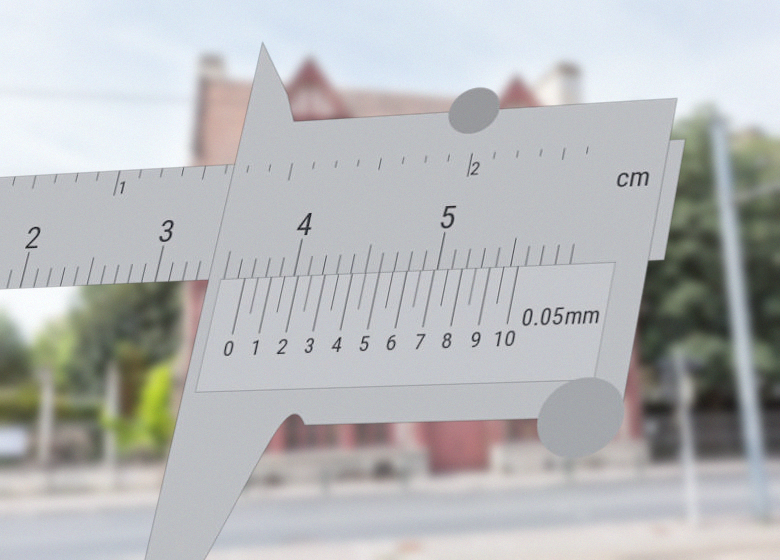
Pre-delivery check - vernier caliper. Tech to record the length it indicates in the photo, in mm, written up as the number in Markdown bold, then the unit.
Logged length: **36.5** mm
